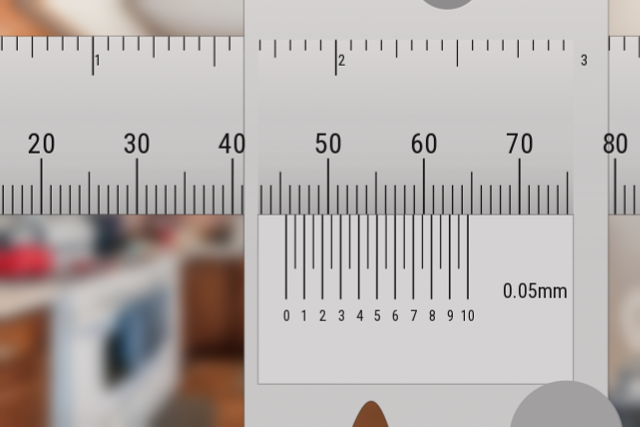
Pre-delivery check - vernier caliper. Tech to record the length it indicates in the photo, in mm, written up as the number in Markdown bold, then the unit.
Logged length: **45.6** mm
